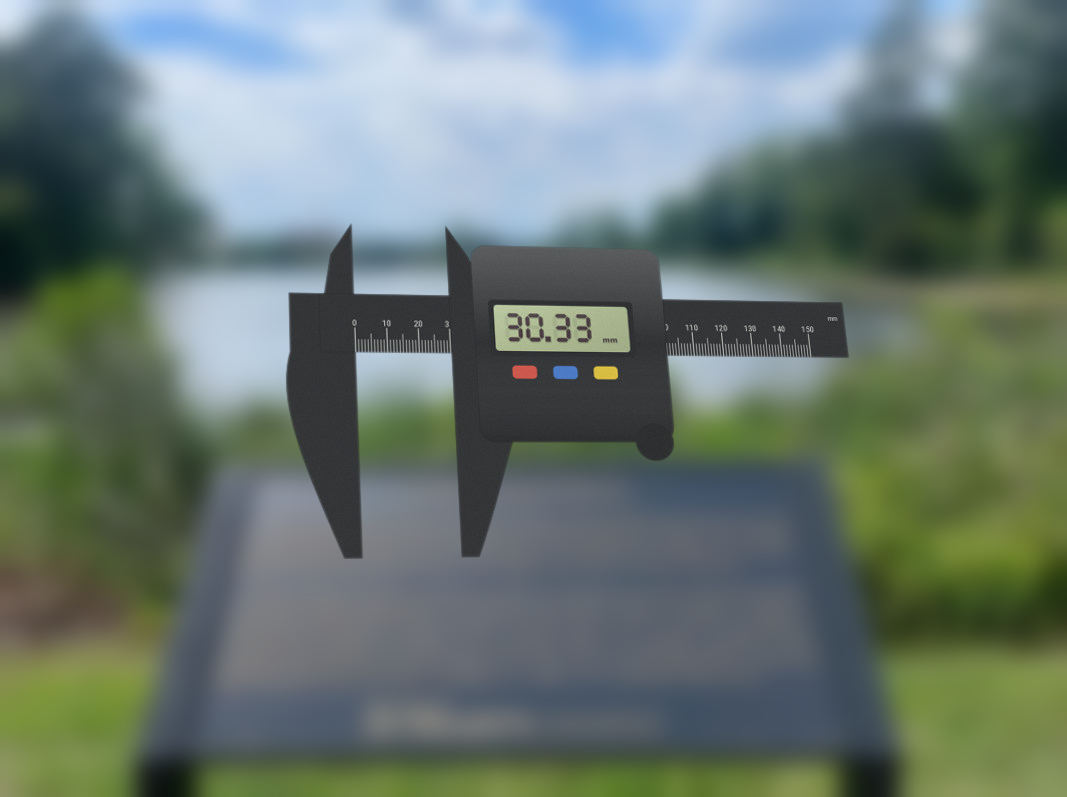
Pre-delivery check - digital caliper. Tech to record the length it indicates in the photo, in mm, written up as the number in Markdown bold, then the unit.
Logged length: **30.33** mm
